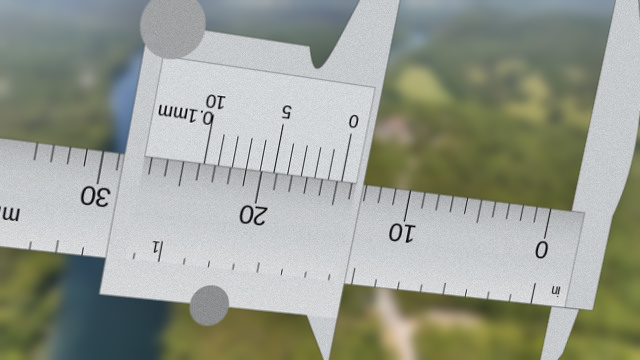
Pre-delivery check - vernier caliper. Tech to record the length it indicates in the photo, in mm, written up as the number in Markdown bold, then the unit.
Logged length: **14.7** mm
